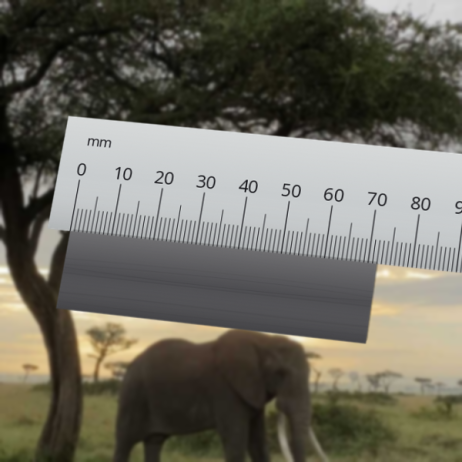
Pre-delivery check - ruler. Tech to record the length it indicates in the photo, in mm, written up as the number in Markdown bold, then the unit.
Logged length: **72** mm
